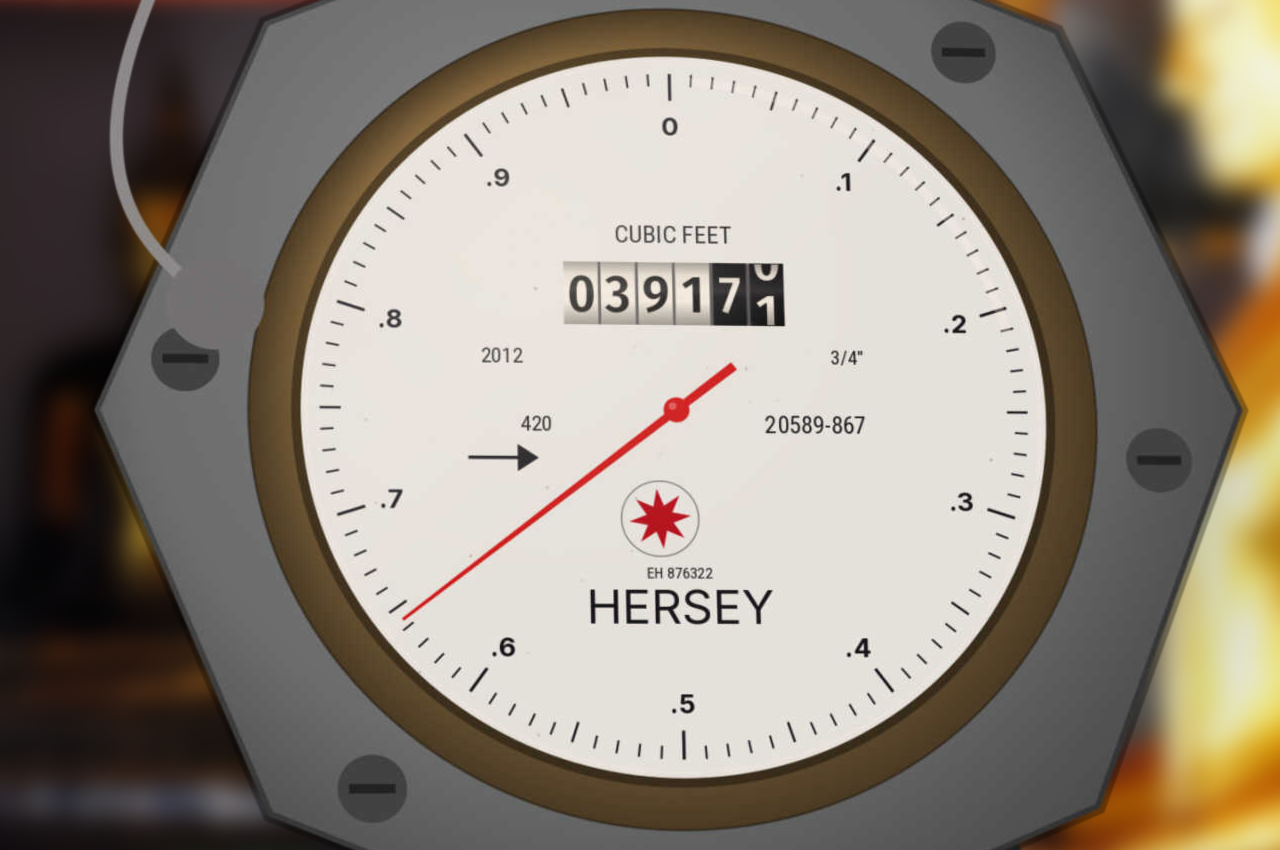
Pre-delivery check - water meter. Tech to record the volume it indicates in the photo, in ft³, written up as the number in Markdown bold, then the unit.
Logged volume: **39170.64** ft³
